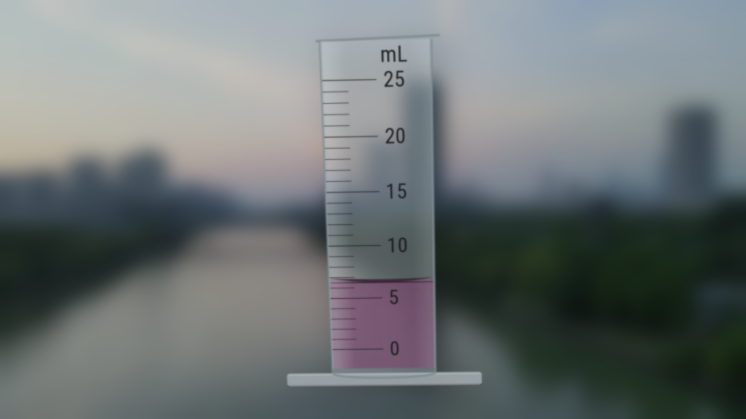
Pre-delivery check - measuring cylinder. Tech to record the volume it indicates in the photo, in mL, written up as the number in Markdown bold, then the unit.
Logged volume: **6.5** mL
